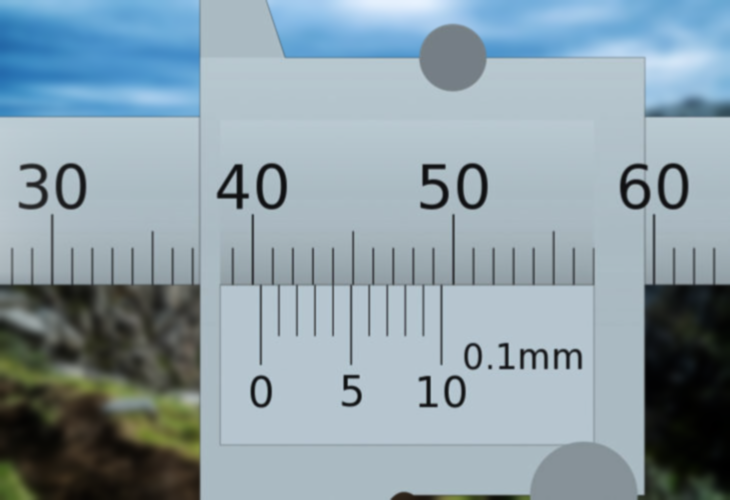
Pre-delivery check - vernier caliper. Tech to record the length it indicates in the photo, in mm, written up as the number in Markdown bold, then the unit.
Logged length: **40.4** mm
